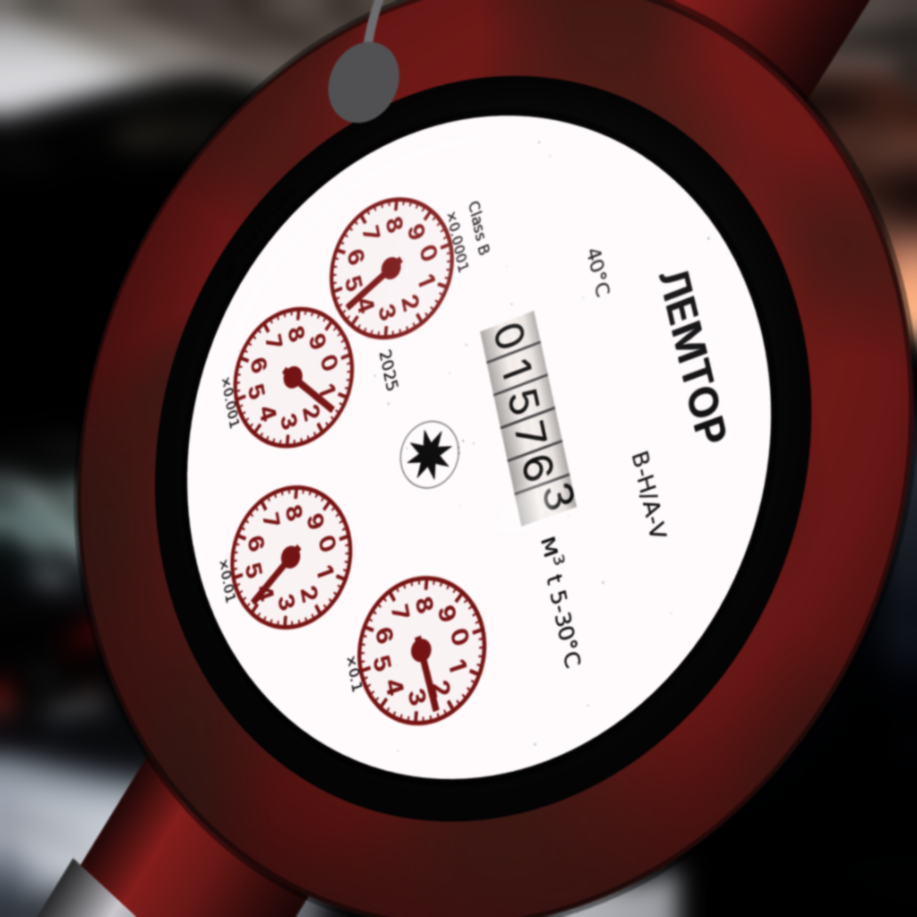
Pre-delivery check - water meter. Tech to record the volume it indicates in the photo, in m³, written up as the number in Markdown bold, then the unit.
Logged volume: **15763.2414** m³
